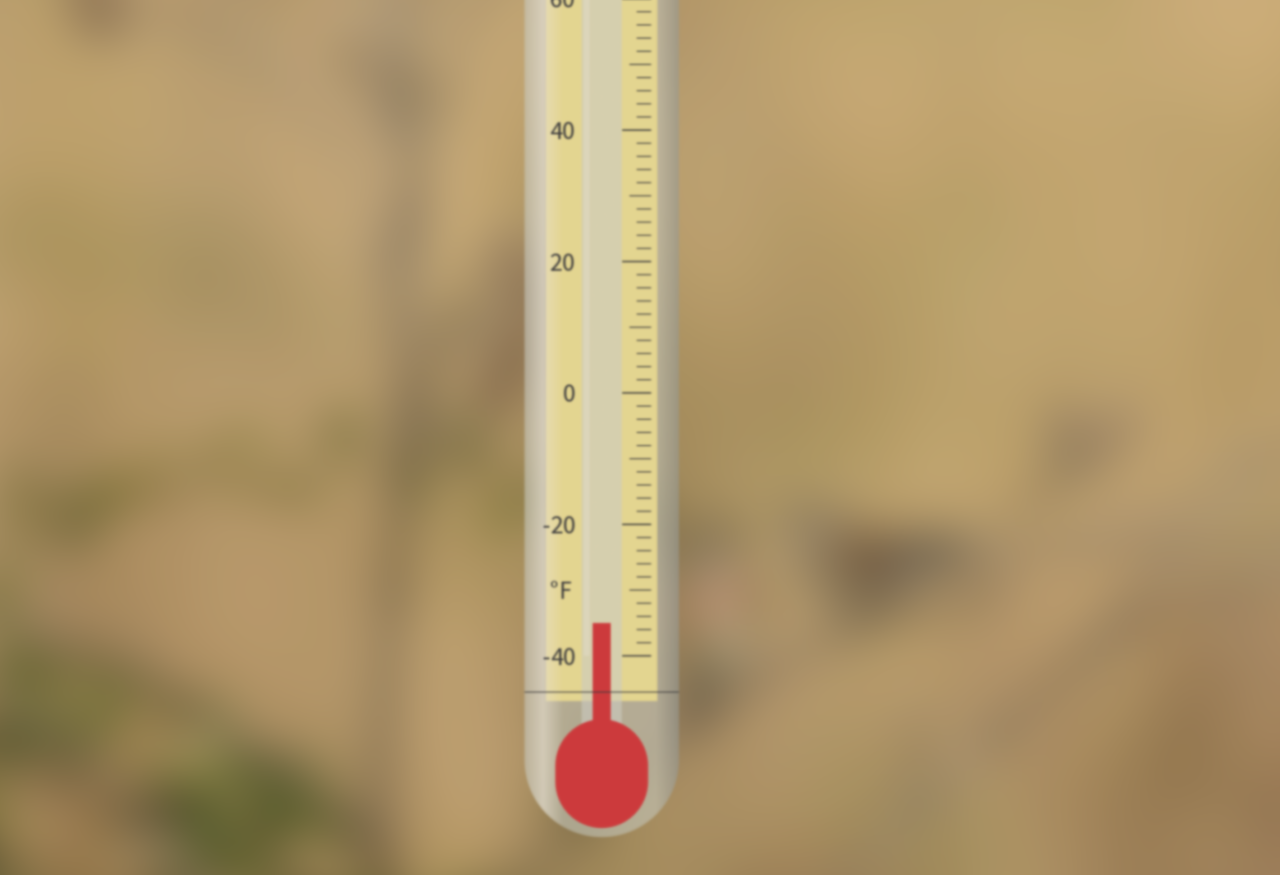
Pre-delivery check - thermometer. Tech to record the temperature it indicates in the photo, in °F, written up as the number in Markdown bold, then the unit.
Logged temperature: **-35** °F
